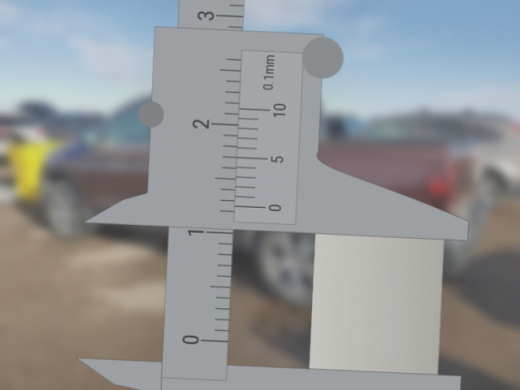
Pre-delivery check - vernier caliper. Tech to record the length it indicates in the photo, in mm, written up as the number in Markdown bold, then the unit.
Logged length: **12.5** mm
